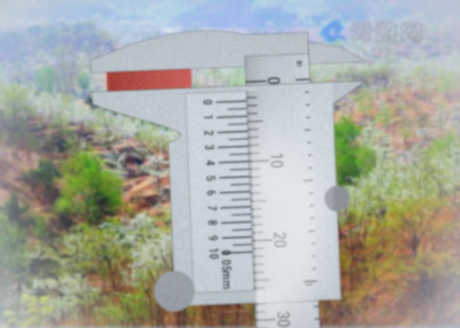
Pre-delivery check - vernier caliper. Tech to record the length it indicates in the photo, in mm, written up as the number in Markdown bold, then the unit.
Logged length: **2.4** mm
